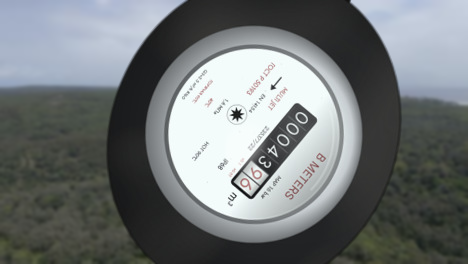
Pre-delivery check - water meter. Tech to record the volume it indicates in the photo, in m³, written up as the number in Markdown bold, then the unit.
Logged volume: **43.96** m³
